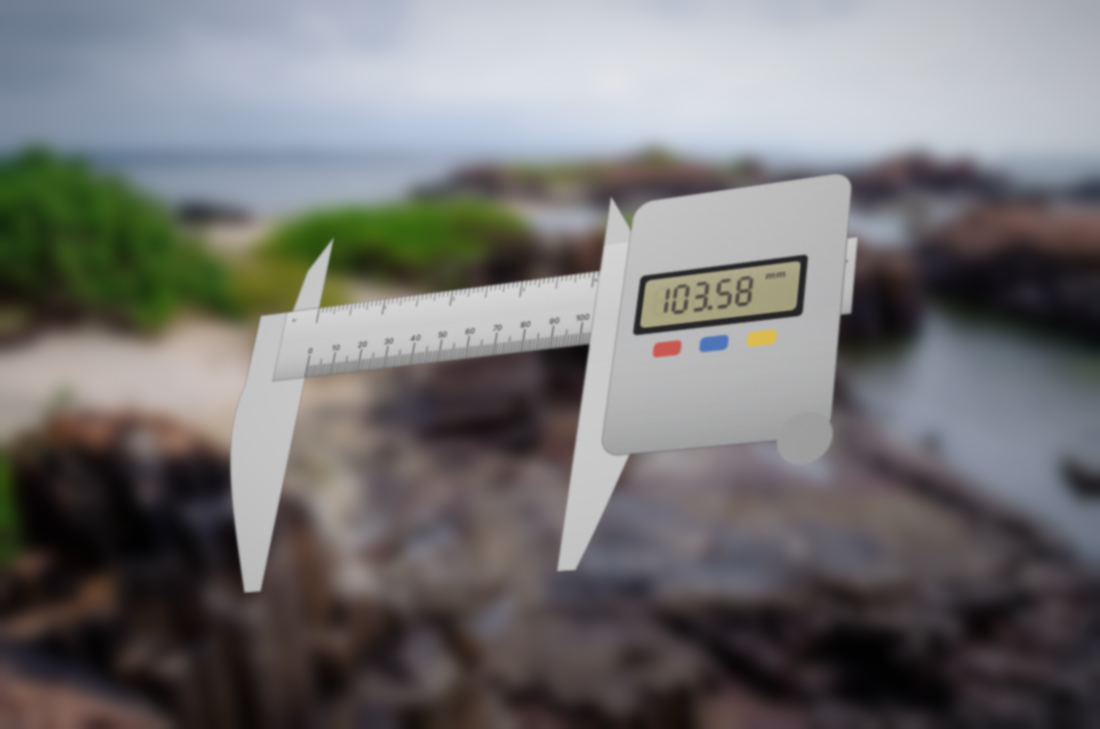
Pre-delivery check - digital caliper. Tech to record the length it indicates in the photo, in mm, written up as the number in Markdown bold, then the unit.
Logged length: **103.58** mm
